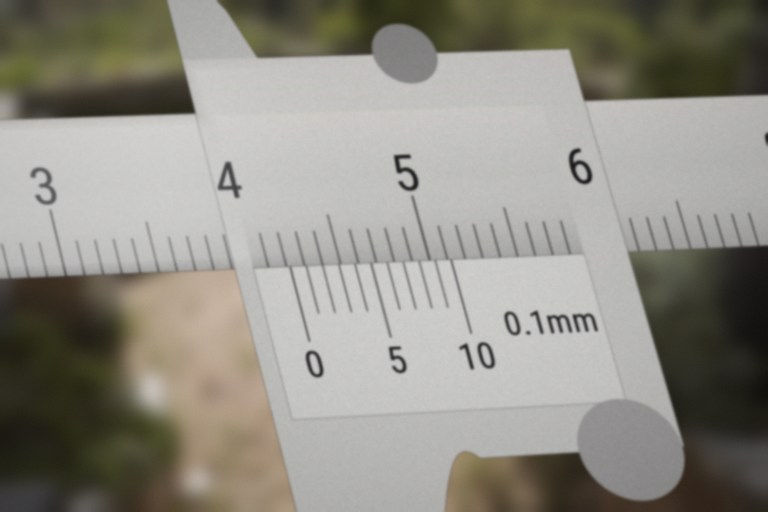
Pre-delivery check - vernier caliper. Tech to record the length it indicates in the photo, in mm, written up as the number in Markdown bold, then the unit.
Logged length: **42.2** mm
